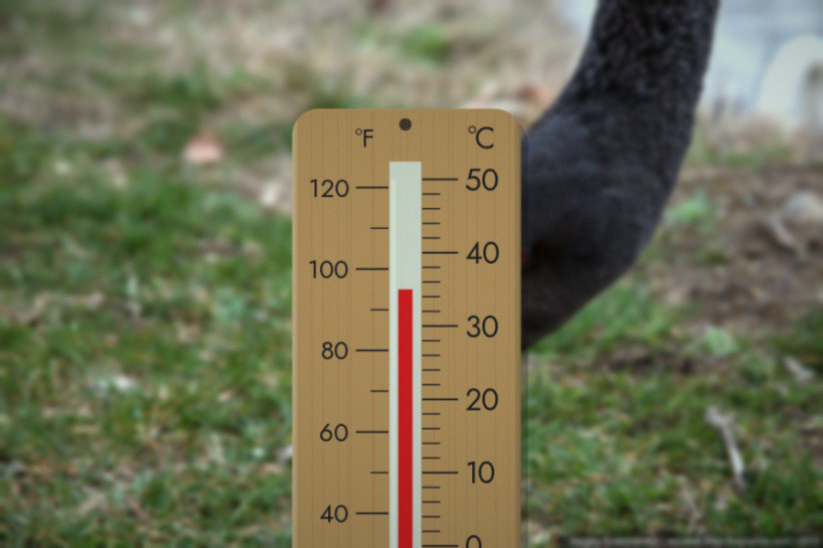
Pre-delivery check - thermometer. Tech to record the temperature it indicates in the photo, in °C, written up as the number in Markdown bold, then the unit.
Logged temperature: **35** °C
